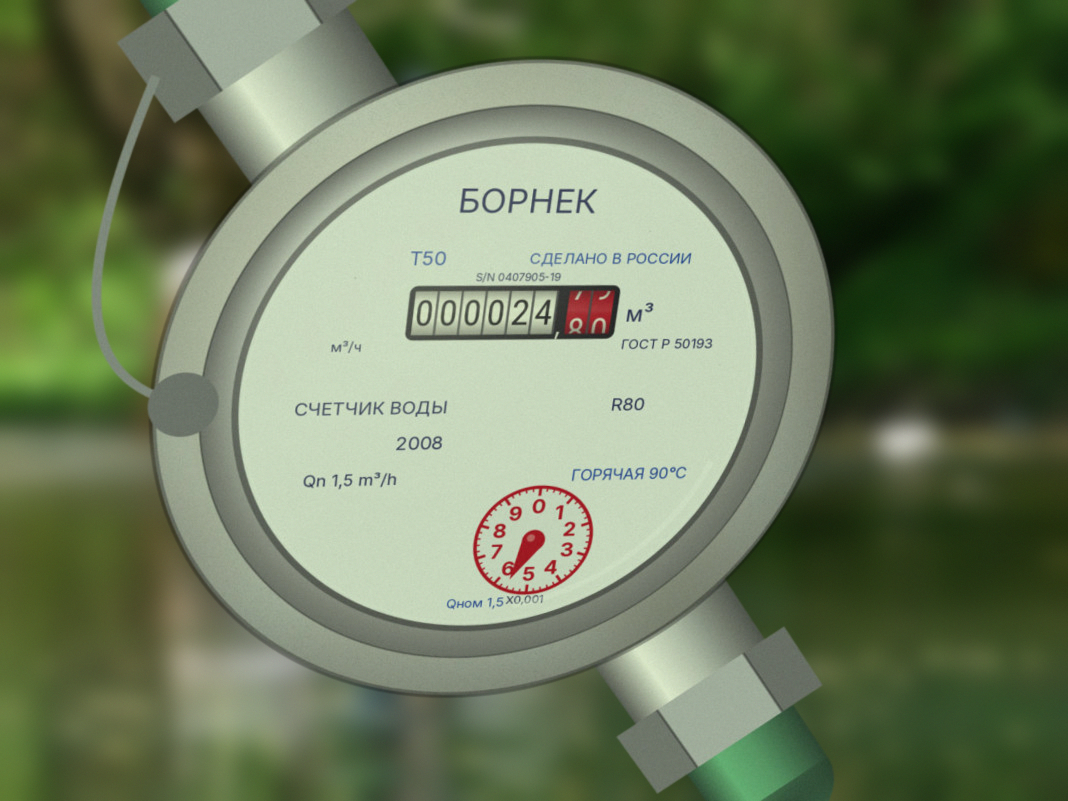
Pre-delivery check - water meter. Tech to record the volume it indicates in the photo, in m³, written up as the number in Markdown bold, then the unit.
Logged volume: **24.795** m³
